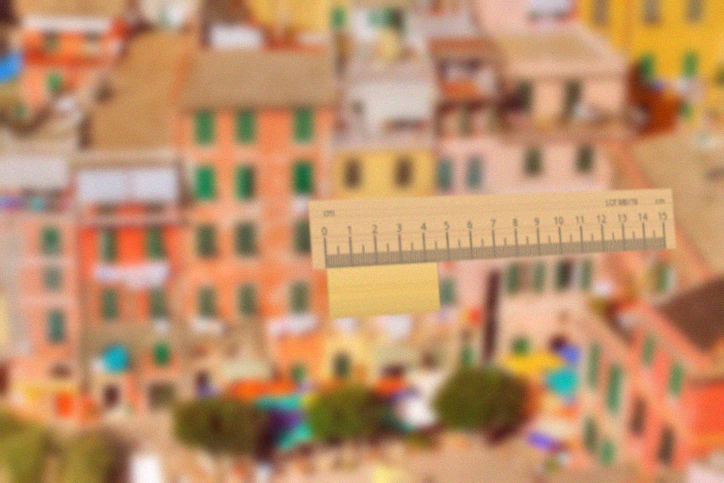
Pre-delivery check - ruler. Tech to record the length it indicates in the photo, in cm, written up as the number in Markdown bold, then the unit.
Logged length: **4.5** cm
